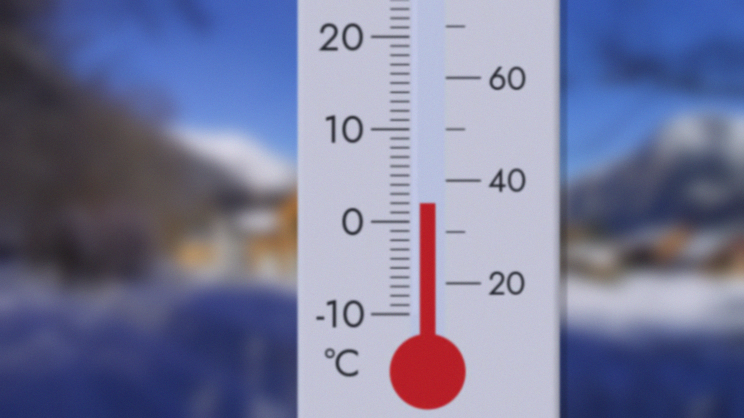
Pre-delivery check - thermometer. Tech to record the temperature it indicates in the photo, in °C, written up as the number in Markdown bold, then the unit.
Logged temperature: **2** °C
